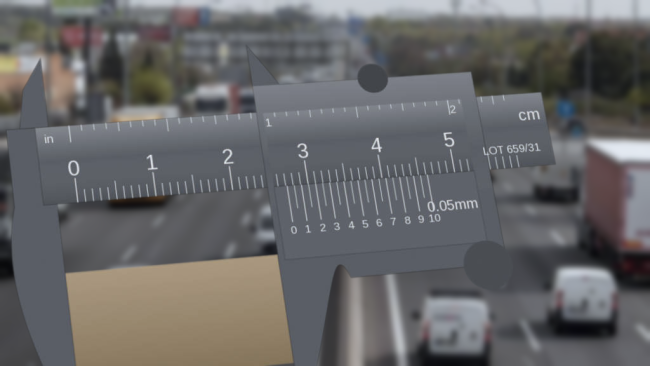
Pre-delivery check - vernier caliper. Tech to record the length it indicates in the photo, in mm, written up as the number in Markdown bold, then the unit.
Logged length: **27.2** mm
